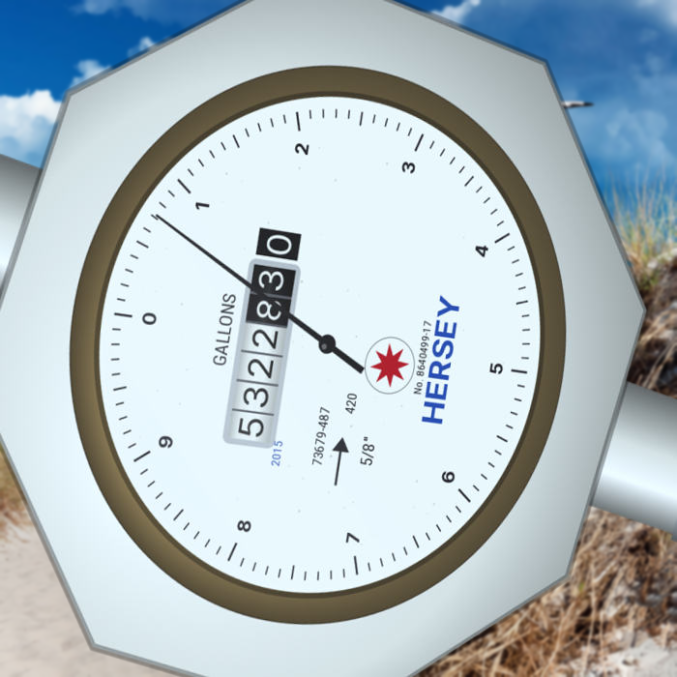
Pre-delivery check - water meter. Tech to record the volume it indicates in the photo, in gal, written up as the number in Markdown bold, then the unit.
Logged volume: **5322830.7** gal
